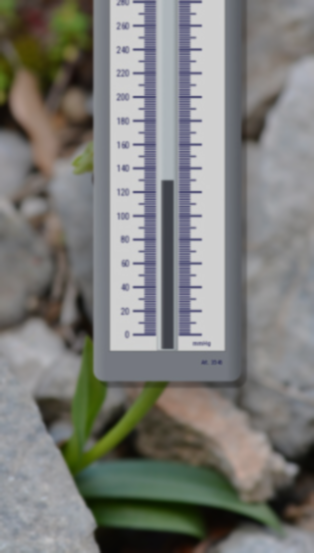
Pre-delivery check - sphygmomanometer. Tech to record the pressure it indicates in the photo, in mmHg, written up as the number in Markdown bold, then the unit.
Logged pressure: **130** mmHg
